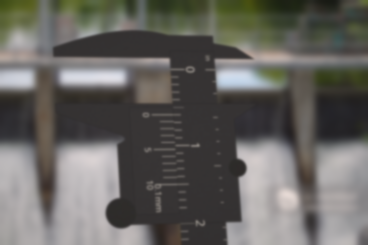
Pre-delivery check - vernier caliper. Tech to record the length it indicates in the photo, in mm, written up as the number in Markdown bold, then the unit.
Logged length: **6.0** mm
